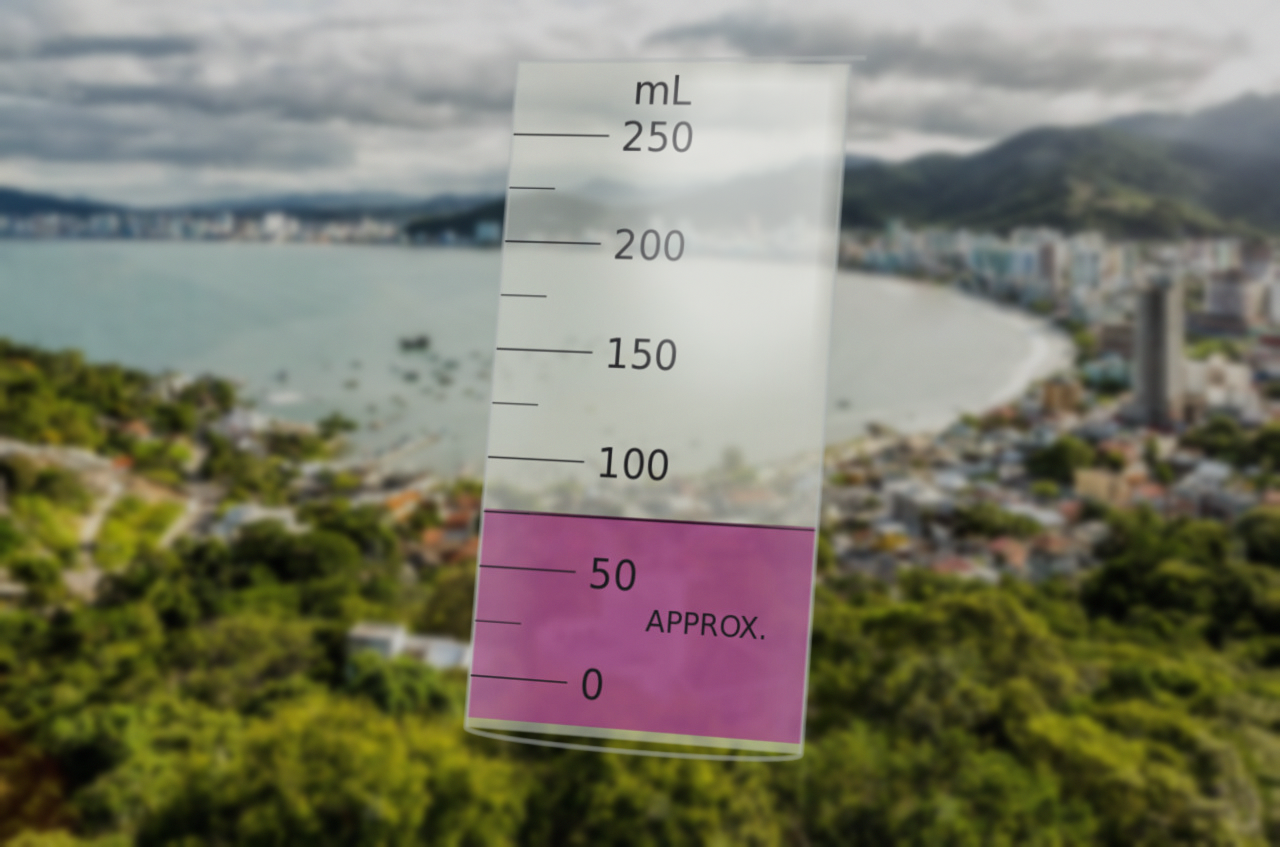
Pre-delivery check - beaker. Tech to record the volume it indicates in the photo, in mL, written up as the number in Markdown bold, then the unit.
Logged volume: **75** mL
